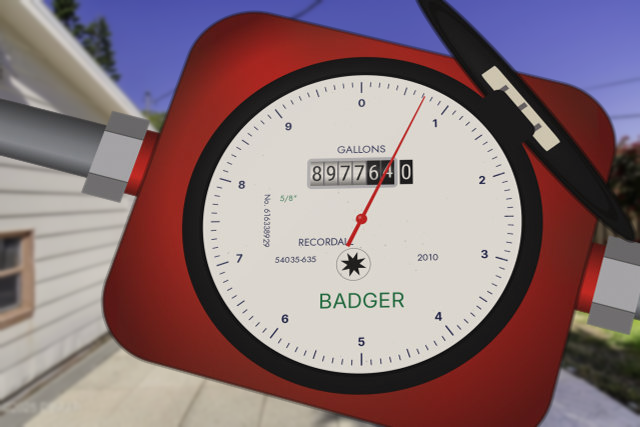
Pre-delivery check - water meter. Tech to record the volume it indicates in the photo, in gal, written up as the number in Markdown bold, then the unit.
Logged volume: **8977640.7** gal
